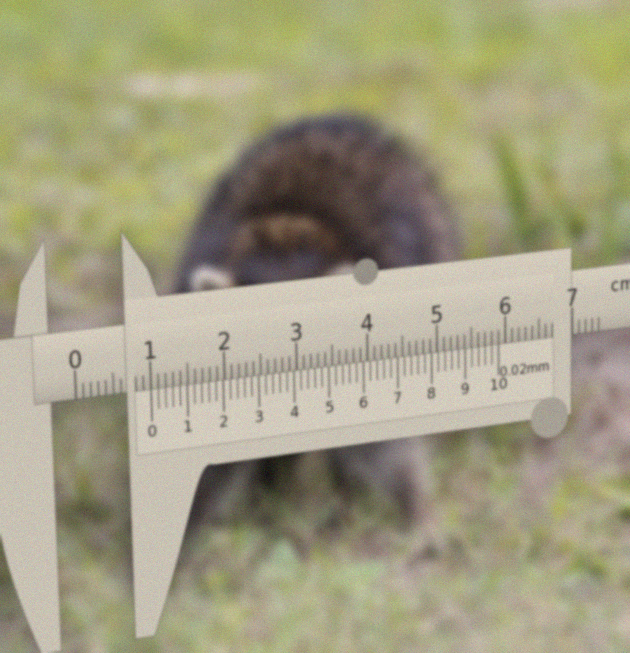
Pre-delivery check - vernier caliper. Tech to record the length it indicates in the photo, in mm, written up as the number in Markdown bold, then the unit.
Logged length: **10.0** mm
